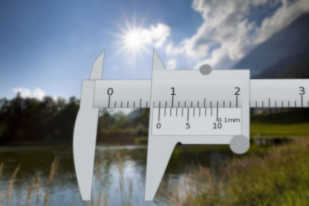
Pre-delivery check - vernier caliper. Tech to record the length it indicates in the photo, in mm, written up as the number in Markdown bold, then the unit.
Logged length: **8.0** mm
